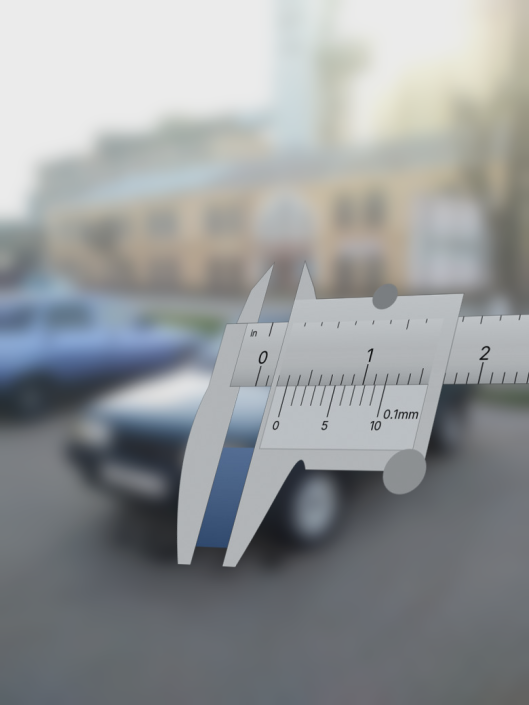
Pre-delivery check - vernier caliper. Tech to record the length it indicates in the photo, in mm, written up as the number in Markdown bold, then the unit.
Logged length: **3.0** mm
